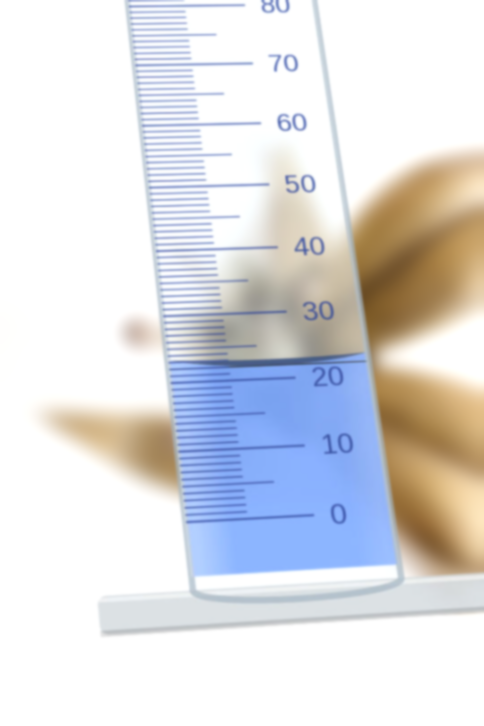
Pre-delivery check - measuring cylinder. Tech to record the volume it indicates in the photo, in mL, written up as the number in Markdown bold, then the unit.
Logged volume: **22** mL
